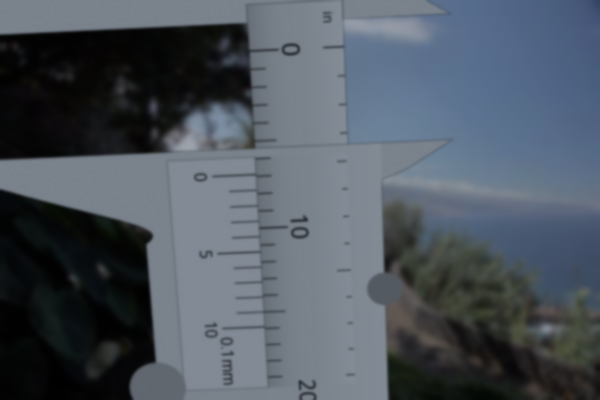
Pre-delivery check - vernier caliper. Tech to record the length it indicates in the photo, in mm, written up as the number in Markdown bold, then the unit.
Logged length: **6.9** mm
